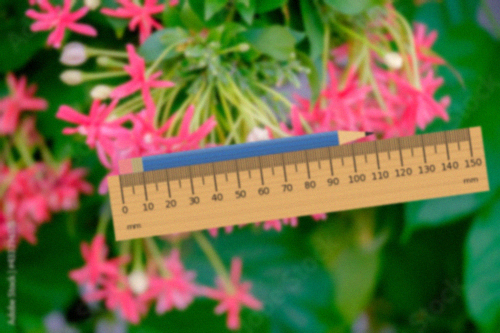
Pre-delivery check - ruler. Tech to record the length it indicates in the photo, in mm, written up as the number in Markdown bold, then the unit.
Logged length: **110** mm
